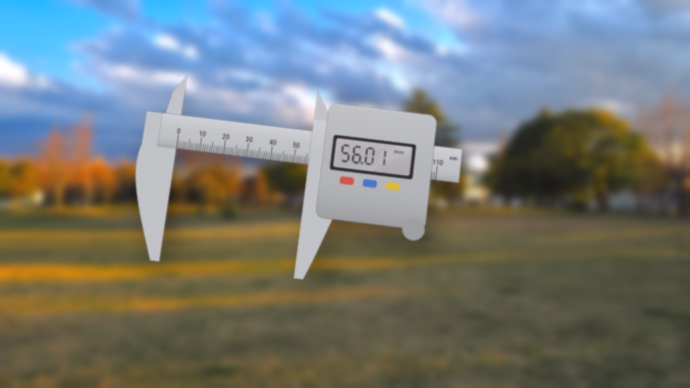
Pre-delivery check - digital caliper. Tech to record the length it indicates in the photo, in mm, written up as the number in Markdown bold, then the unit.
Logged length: **56.01** mm
